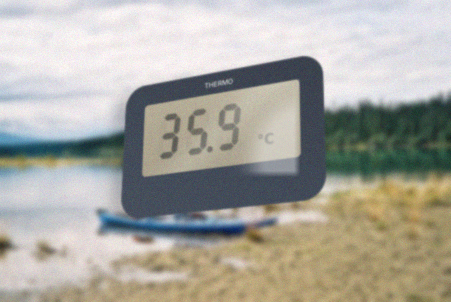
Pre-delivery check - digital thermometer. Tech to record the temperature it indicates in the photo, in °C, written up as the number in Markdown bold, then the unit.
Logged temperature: **35.9** °C
